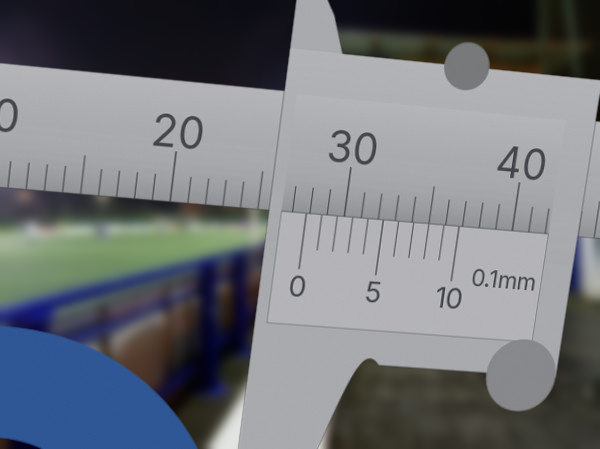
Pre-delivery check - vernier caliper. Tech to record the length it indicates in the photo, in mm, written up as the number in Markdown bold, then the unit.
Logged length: **27.8** mm
